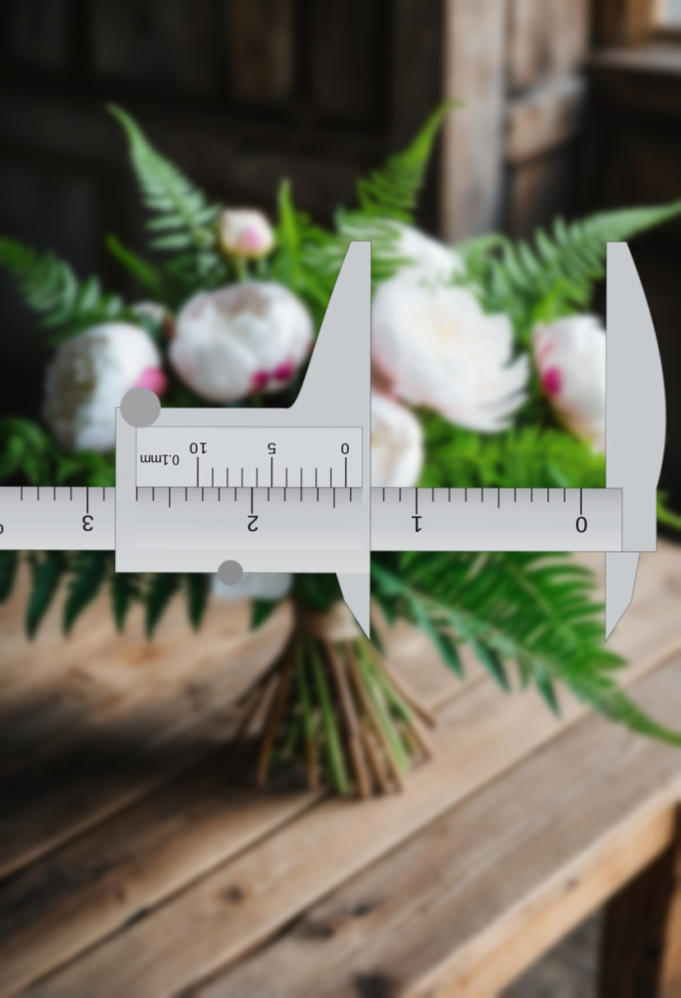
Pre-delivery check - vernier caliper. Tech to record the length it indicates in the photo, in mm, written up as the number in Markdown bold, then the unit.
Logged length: **14.3** mm
